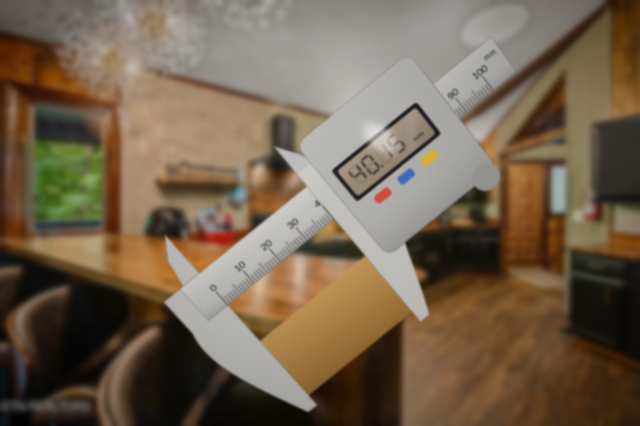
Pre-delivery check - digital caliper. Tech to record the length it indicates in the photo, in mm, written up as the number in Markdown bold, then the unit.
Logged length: **40.15** mm
